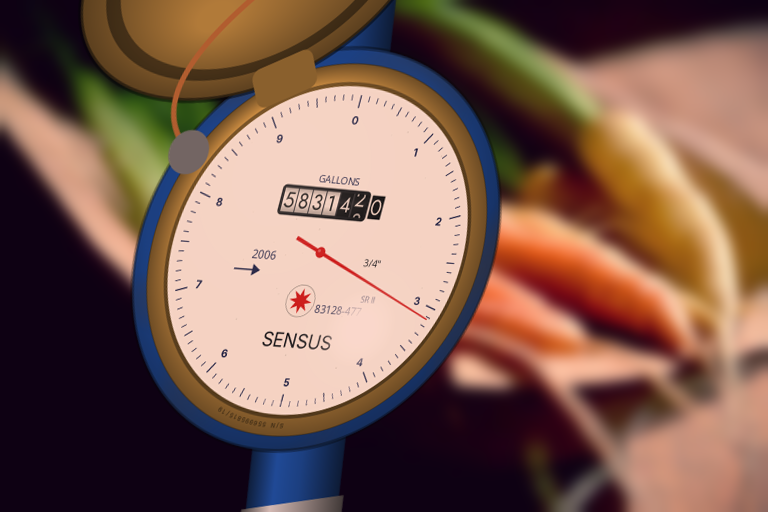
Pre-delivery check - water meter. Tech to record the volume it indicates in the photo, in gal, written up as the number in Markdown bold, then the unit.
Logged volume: **5831423.1** gal
